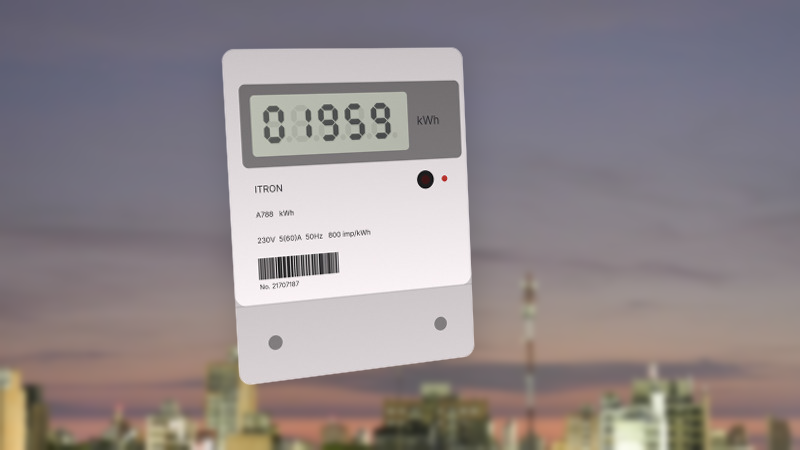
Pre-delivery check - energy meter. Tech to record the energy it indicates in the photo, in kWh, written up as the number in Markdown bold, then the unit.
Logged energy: **1959** kWh
